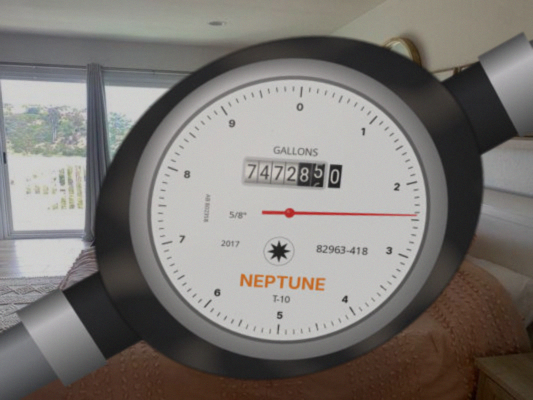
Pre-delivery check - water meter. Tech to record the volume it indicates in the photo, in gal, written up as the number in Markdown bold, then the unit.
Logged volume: **7472852.4** gal
